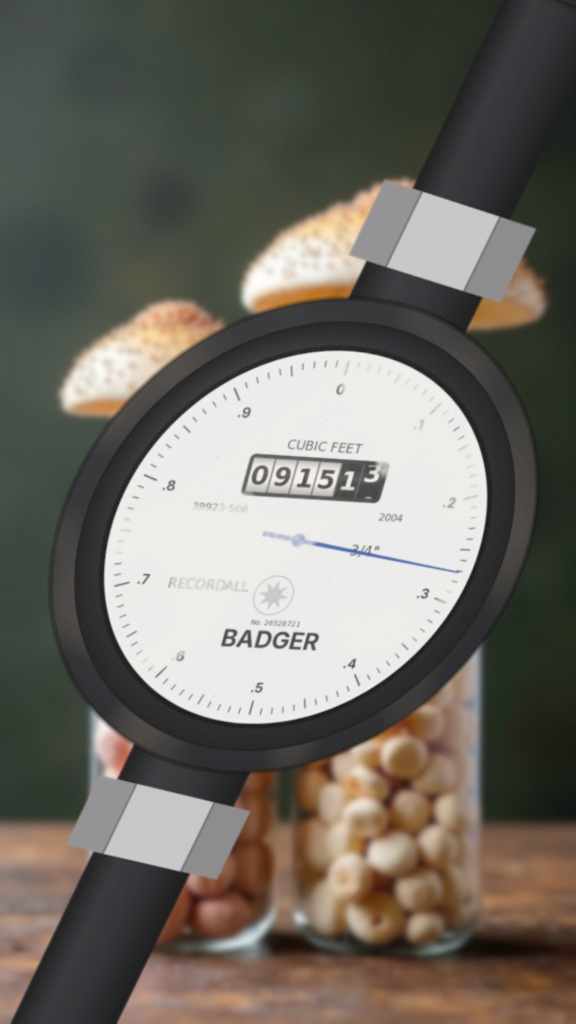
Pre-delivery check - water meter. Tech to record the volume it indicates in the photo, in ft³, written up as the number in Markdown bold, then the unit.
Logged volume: **91513.27** ft³
